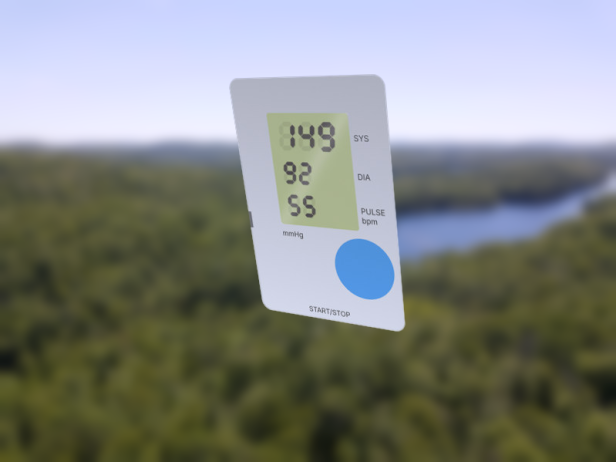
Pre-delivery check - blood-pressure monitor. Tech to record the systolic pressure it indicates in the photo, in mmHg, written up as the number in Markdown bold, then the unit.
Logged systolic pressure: **149** mmHg
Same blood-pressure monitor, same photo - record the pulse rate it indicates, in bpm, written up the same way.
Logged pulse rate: **55** bpm
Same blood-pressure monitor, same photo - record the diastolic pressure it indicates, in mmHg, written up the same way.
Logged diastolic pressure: **92** mmHg
